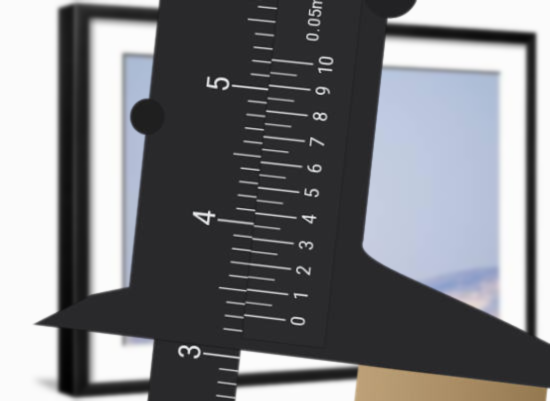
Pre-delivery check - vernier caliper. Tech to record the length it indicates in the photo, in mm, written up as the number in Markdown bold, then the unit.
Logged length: **33.2** mm
